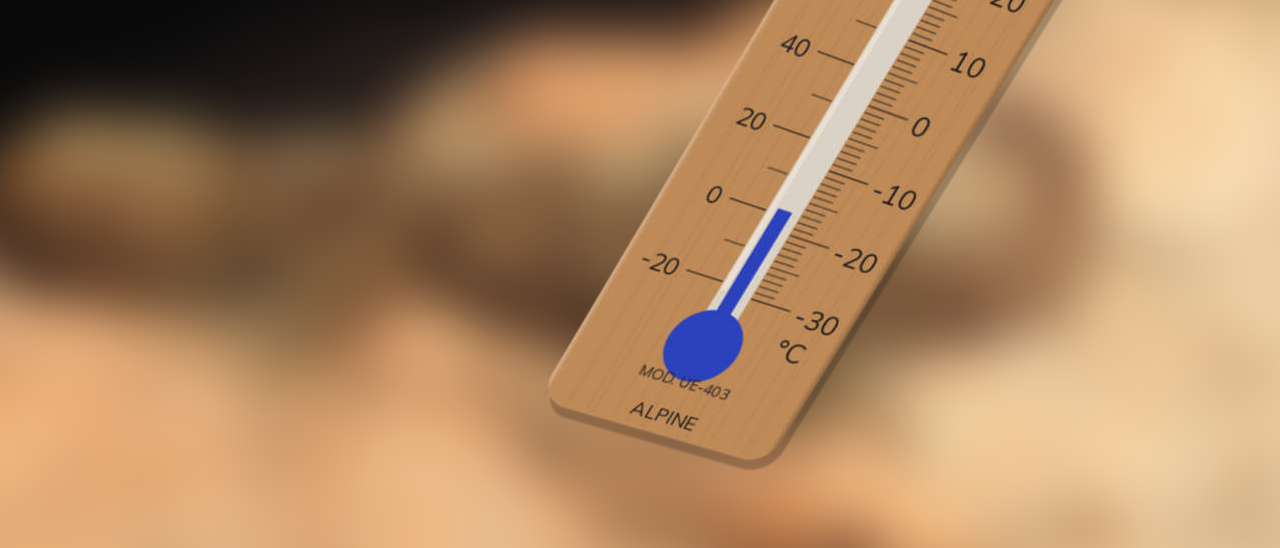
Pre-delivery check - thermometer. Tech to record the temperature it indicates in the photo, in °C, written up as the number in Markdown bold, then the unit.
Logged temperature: **-17** °C
